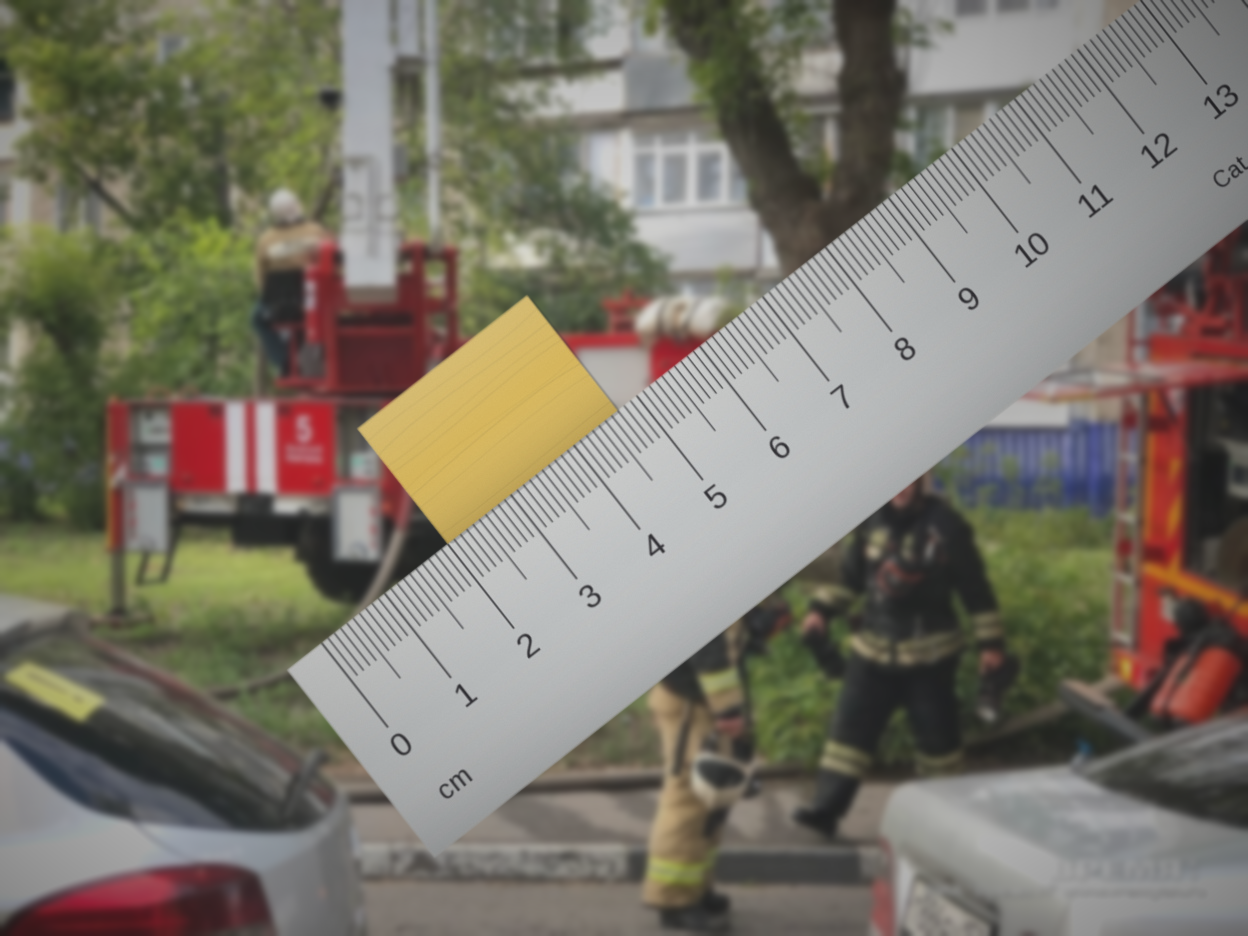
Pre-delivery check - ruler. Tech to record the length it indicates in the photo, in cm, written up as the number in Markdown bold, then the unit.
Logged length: **2.7** cm
